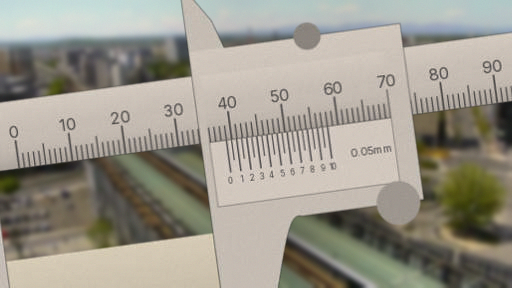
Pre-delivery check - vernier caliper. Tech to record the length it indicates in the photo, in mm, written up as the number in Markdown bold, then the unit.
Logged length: **39.0** mm
